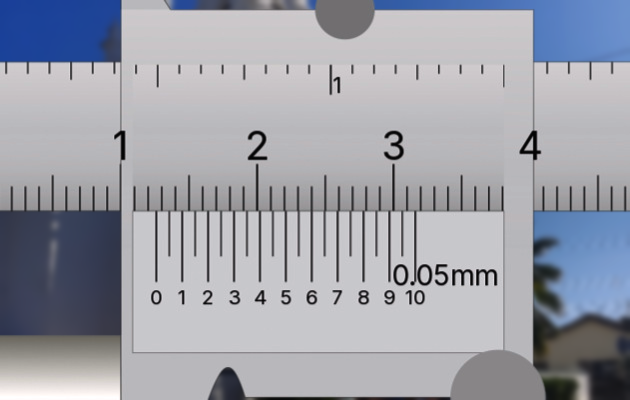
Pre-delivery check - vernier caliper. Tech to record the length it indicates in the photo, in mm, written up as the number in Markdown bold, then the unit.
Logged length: **12.6** mm
